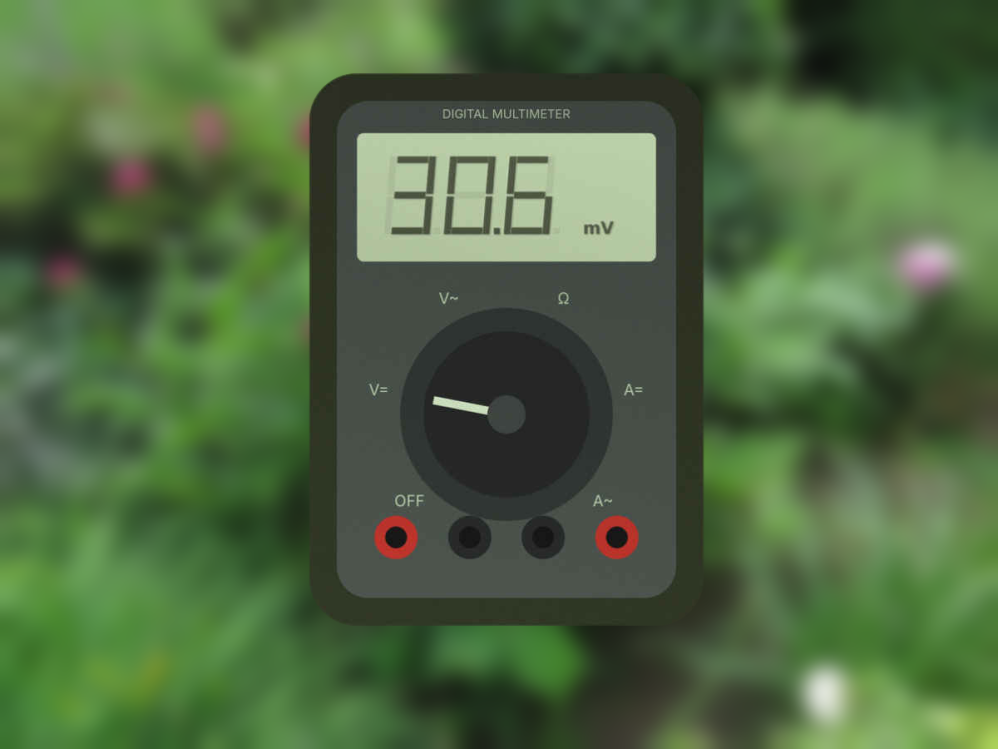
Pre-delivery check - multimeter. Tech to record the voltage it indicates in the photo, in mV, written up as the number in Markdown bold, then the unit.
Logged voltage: **30.6** mV
